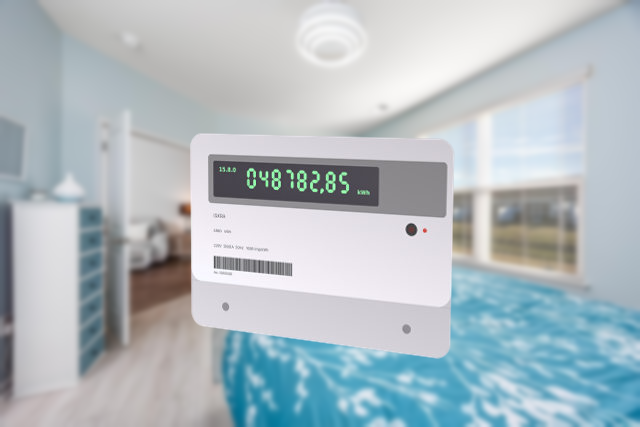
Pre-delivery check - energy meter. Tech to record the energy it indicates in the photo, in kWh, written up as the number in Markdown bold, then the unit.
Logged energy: **48782.85** kWh
